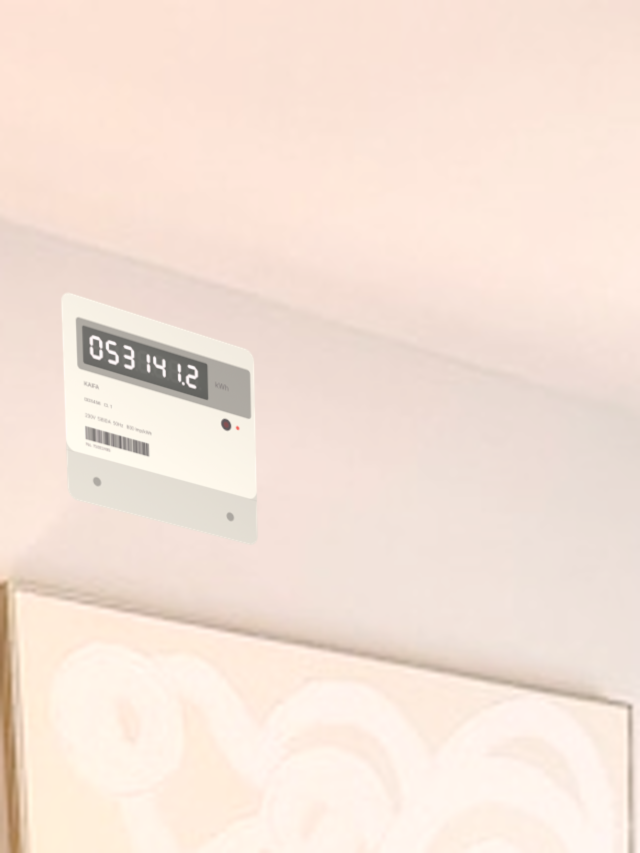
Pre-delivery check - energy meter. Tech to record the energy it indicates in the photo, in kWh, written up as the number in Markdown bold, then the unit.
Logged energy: **53141.2** kWh
